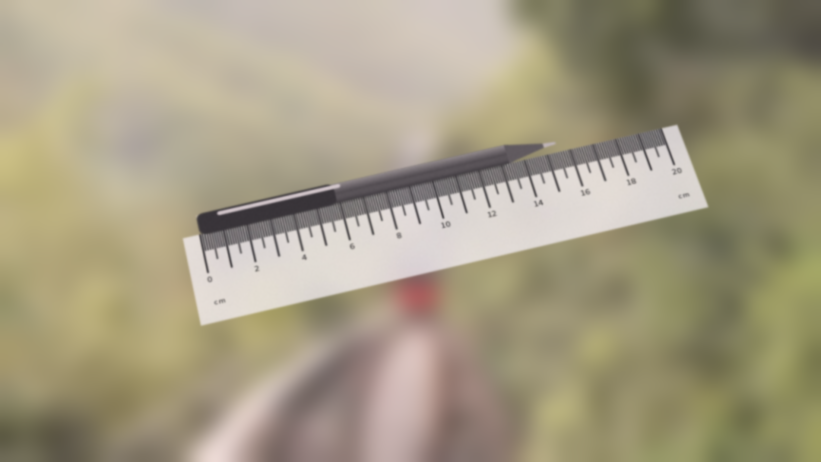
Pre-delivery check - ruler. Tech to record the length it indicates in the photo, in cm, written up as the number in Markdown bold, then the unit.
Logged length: **15.5** cm
